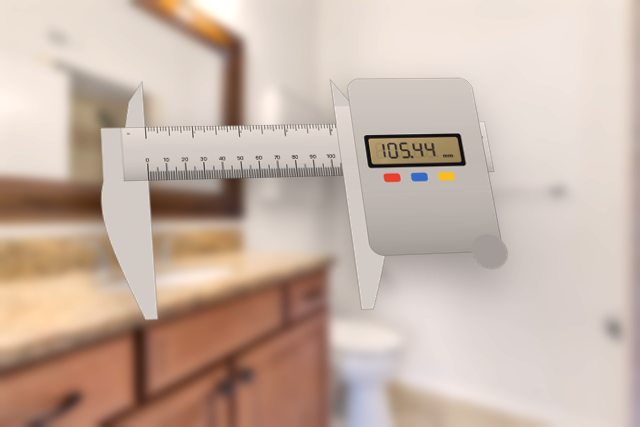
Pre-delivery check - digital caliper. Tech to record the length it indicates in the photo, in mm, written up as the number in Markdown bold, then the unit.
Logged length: **105.44** mm
